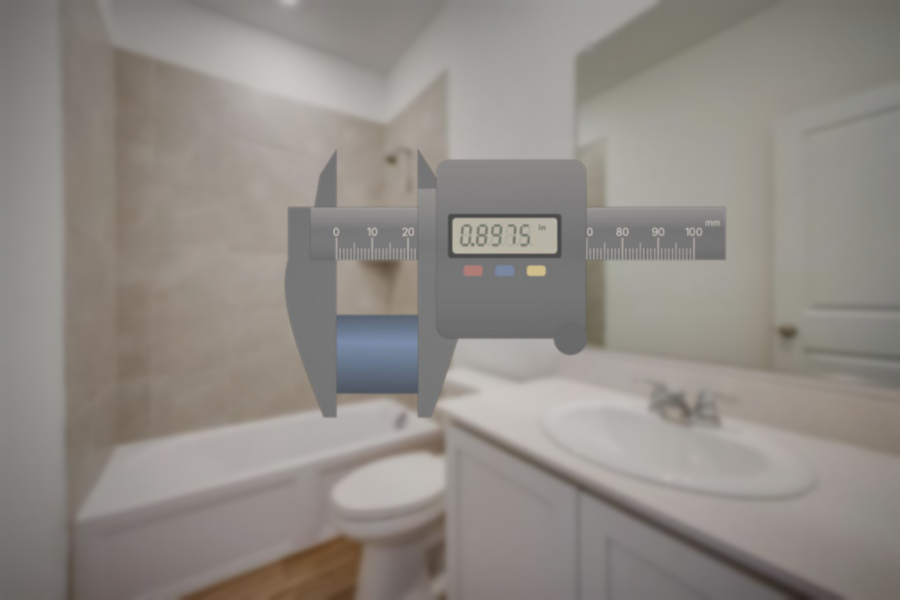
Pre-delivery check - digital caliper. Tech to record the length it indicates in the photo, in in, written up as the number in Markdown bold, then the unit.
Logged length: **0.8975** in
